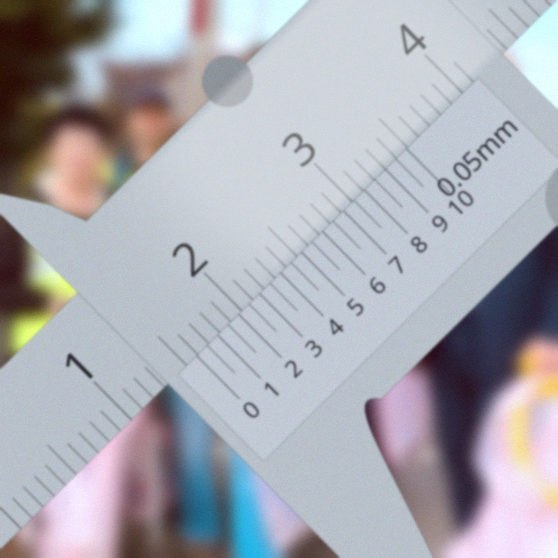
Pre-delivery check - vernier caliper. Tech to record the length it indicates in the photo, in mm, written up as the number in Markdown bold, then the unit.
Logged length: **15.9** mm
